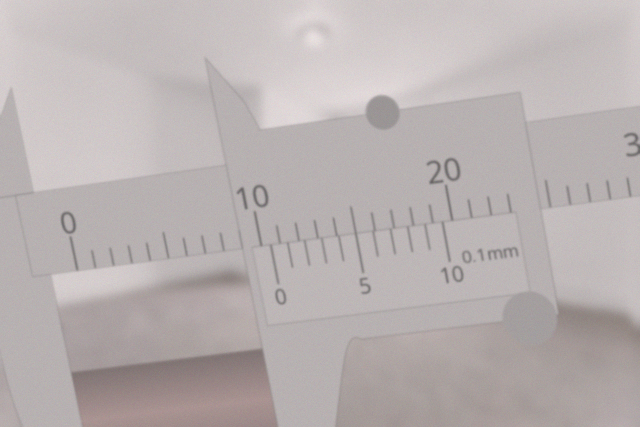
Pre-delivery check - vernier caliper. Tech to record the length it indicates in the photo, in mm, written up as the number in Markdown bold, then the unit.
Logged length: **10.5** mm
